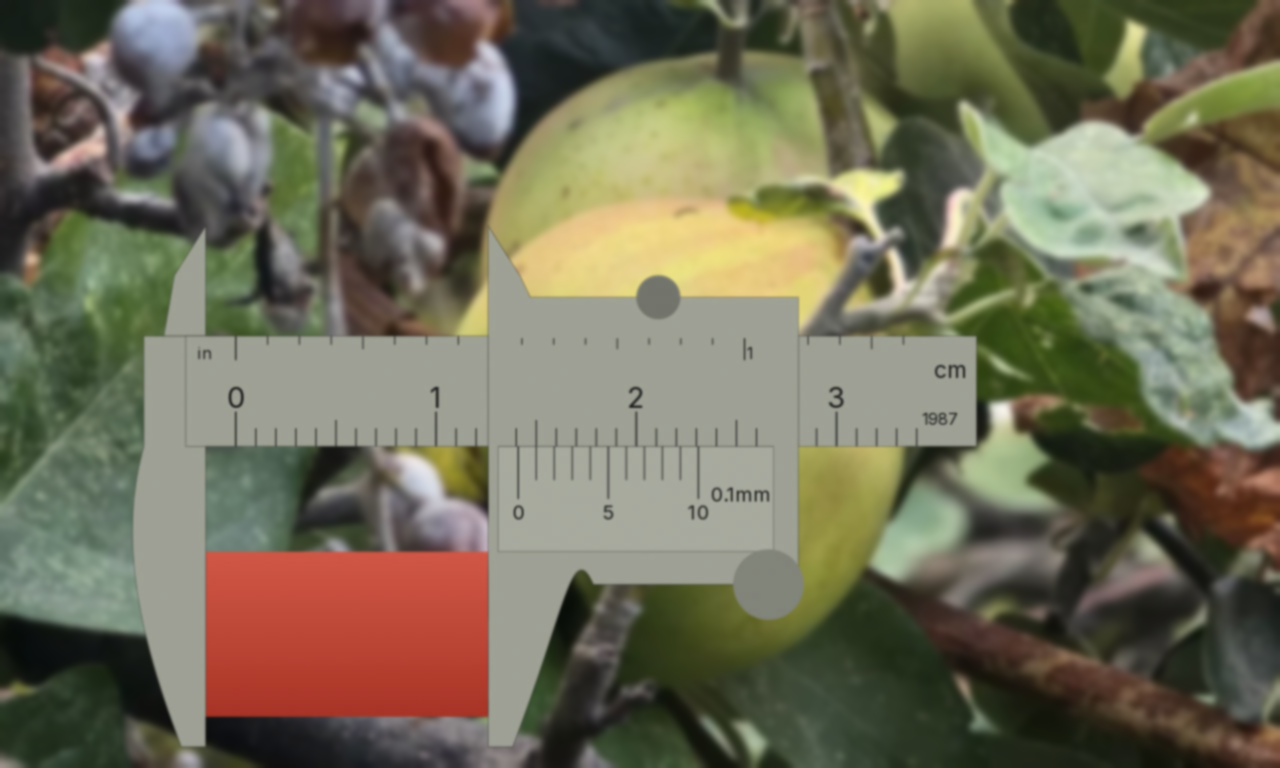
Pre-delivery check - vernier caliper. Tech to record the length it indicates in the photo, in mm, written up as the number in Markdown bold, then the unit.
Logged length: **14.1** mm
